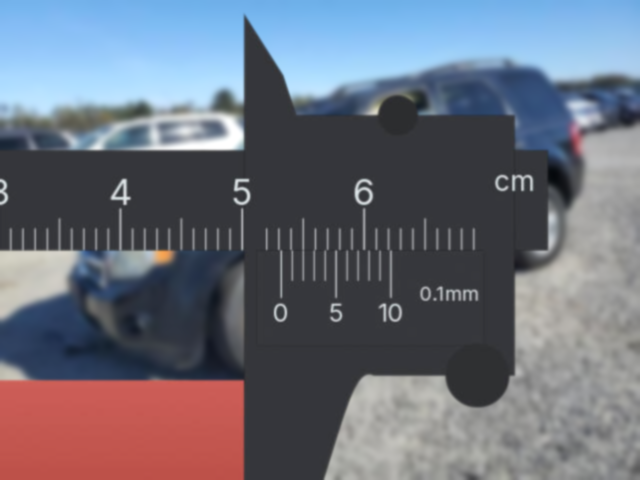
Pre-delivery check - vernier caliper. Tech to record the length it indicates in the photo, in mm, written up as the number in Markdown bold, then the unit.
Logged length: **53.2** mm
